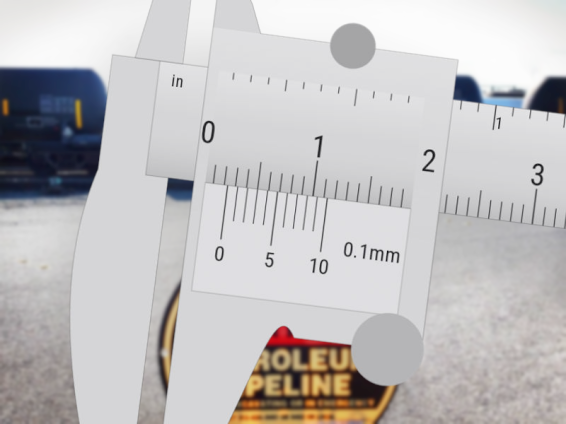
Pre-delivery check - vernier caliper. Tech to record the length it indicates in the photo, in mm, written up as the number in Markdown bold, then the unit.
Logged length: **2.3** mm
